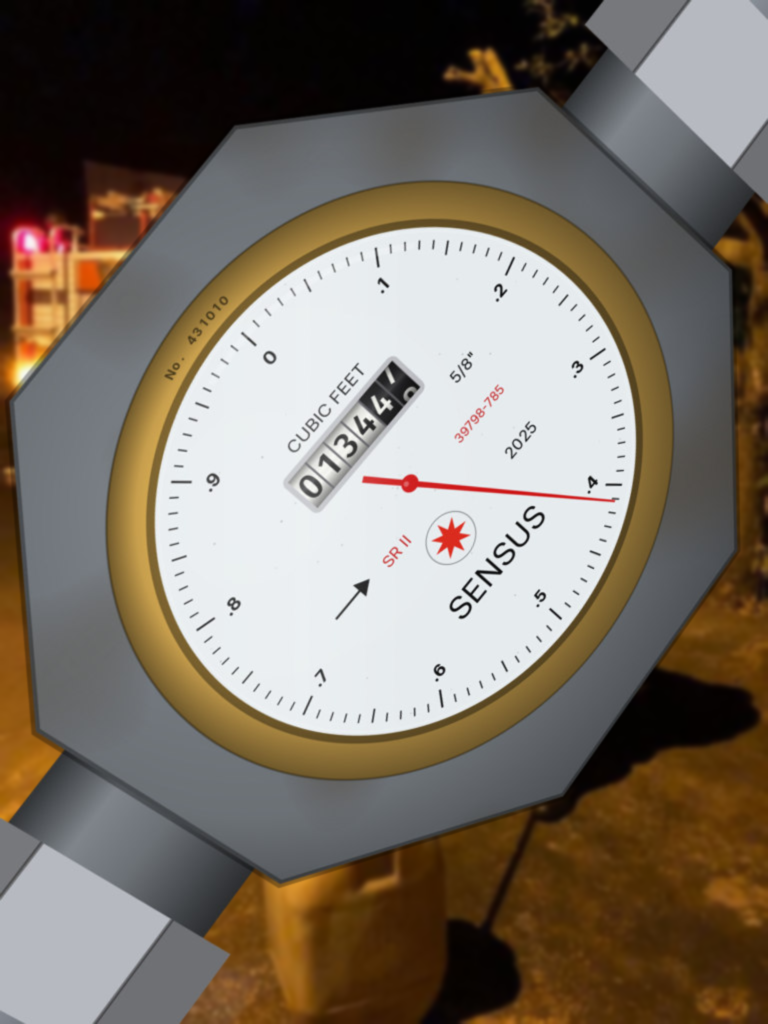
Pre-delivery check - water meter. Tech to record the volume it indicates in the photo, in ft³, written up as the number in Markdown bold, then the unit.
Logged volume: **13447.41** ft³
